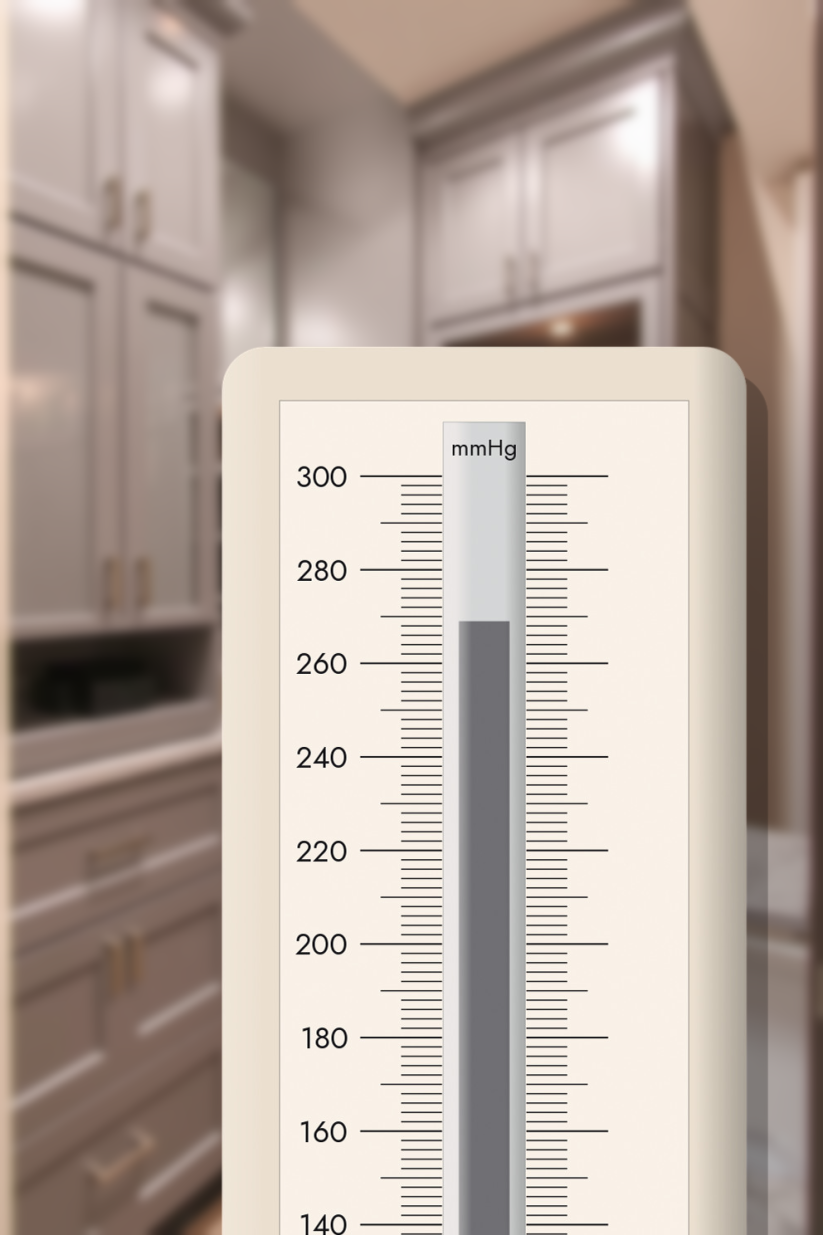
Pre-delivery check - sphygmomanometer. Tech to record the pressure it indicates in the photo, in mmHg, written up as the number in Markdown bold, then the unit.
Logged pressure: **269** mmHg
